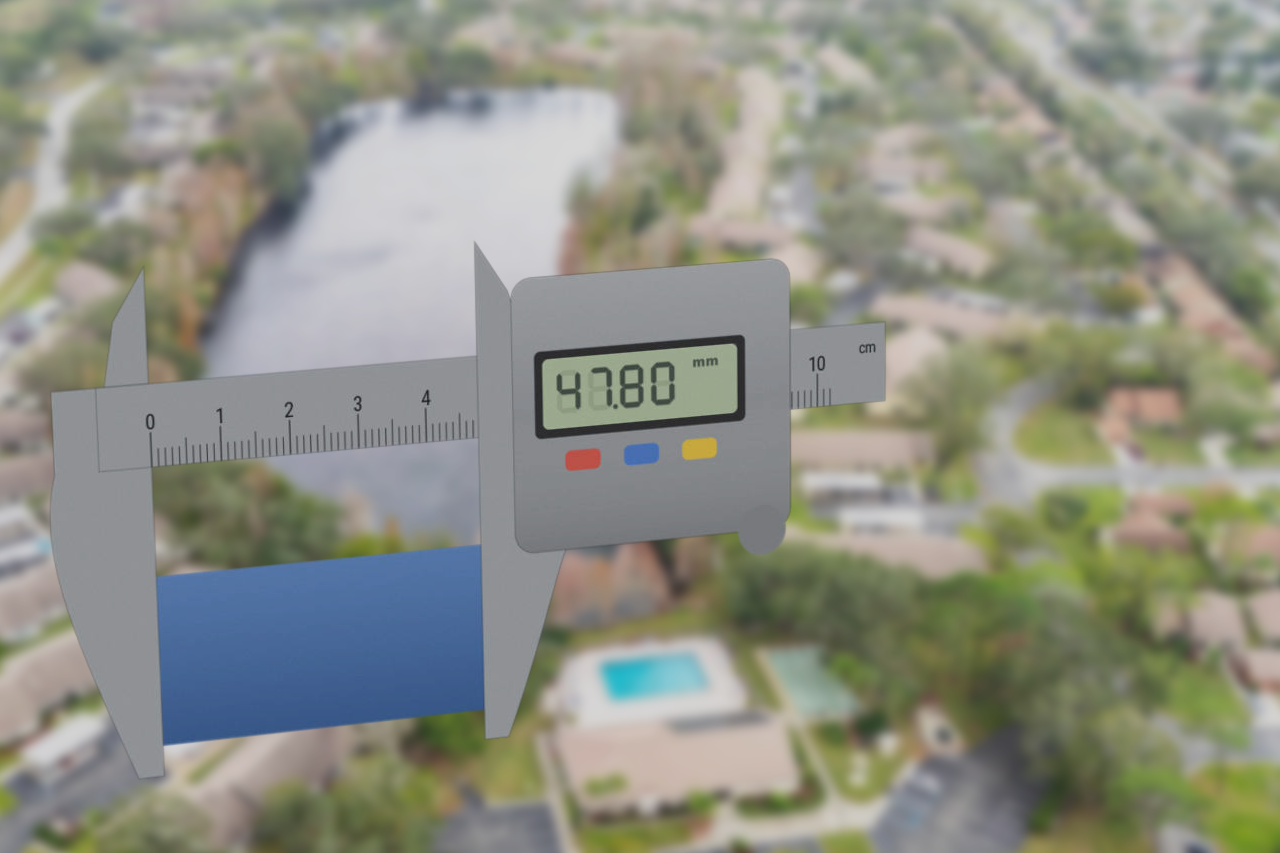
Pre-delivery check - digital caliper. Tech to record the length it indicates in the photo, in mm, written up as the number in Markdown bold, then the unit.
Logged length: **47.80** mm
